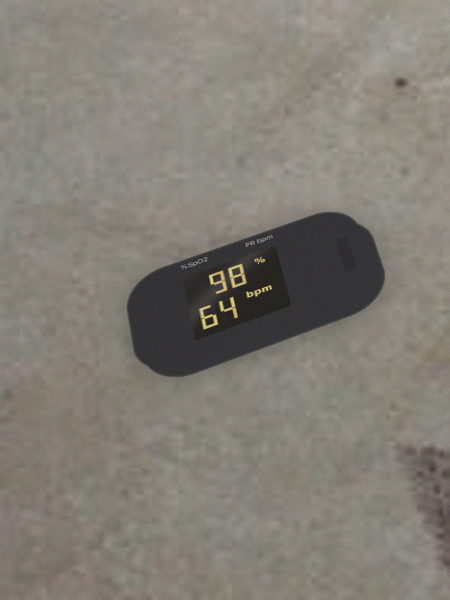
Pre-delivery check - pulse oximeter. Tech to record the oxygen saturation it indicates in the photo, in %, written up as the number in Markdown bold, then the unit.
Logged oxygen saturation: **98** %
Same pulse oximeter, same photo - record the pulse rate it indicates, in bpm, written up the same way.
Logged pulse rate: **64** bpm
